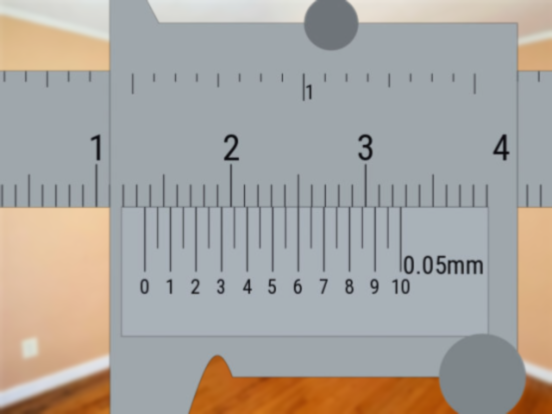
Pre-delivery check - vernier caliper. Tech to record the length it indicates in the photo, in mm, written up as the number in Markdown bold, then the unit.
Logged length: **13.6** mm
